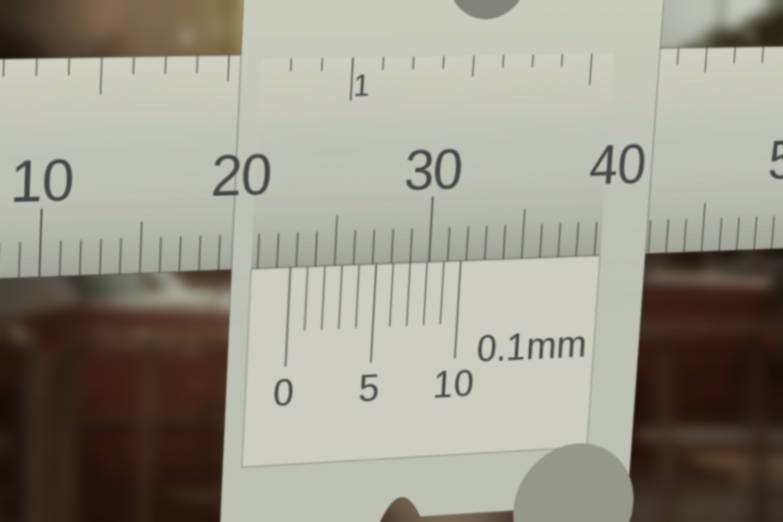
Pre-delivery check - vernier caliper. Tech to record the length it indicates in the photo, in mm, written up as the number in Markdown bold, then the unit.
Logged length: **22.7** mm
